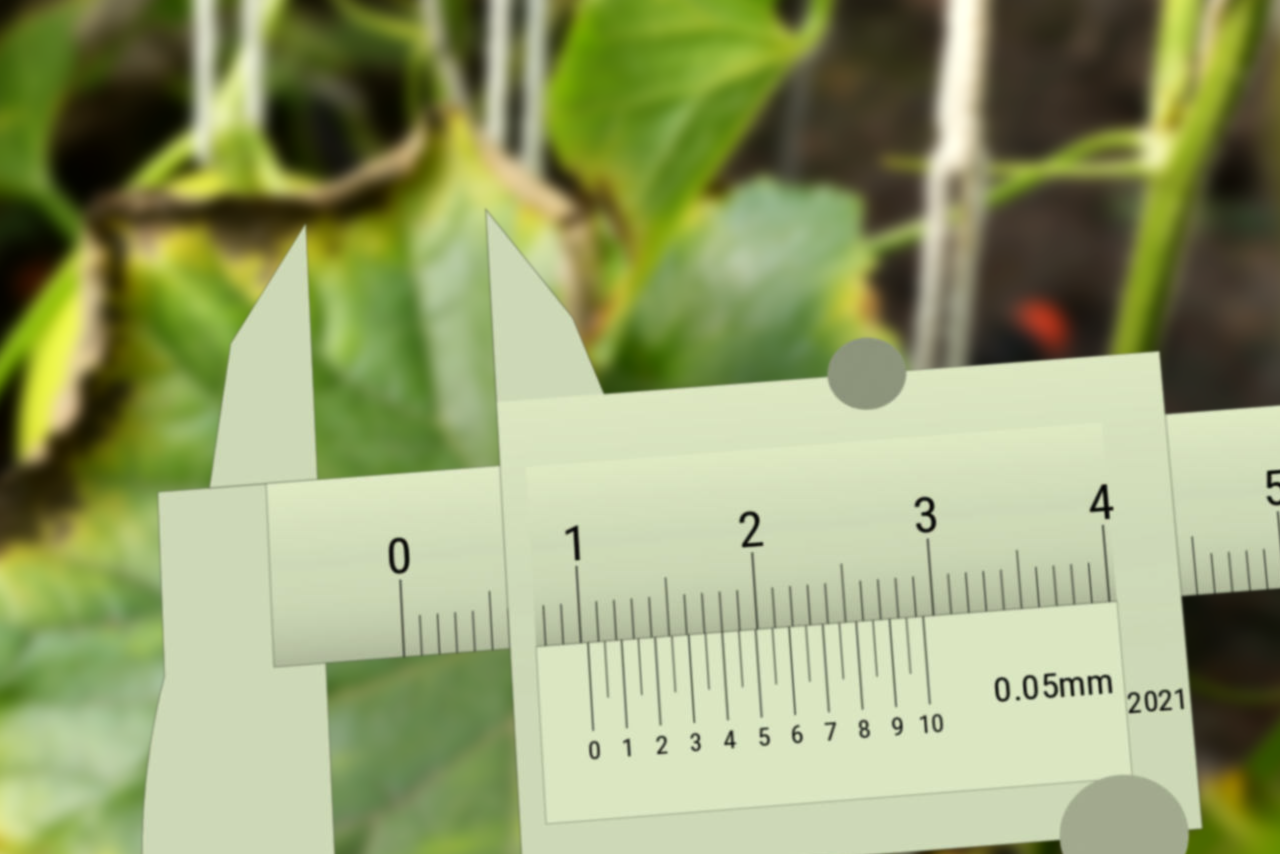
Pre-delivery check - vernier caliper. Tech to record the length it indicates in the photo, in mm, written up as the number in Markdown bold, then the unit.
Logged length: **10.4** mm
